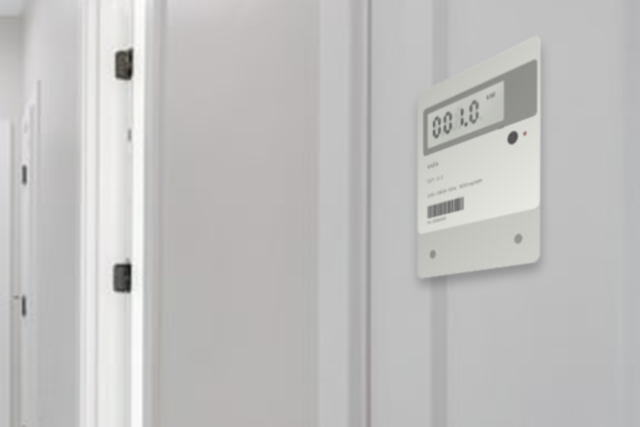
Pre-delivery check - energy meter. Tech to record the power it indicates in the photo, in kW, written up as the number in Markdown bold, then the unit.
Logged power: **1.0** kW
